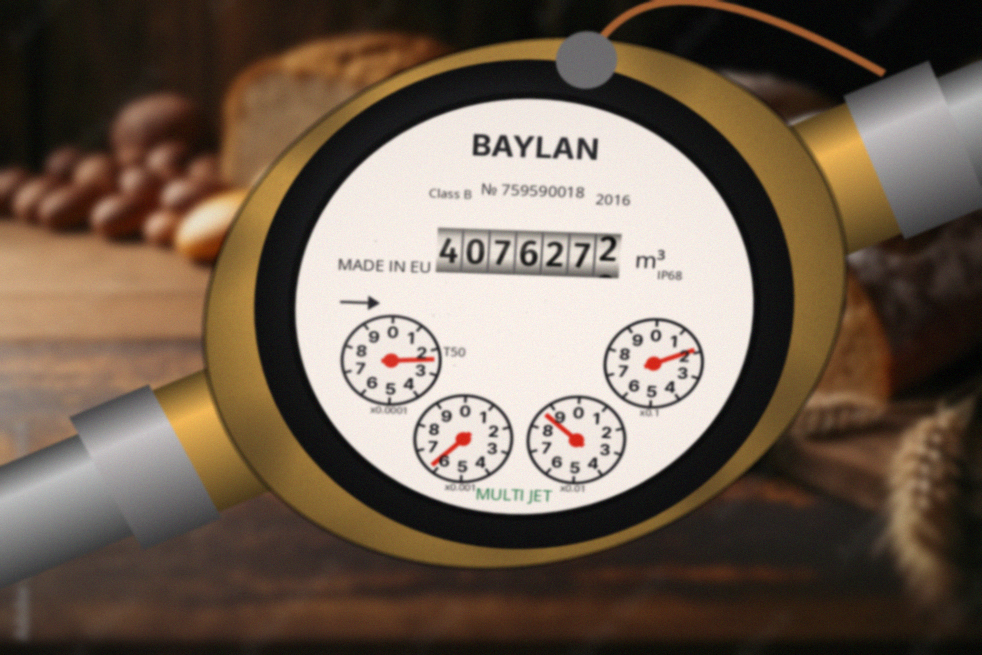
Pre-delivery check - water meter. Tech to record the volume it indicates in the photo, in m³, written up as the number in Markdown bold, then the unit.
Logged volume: **4076272.1862** m³
